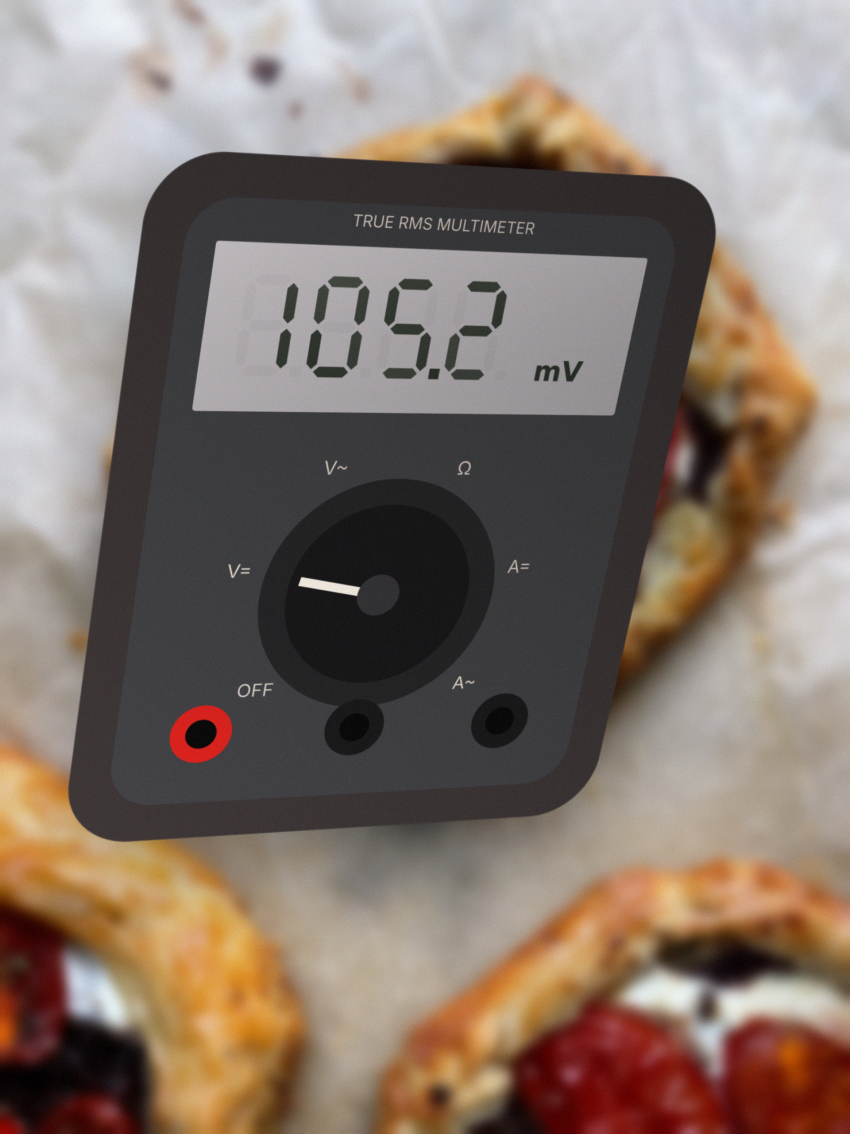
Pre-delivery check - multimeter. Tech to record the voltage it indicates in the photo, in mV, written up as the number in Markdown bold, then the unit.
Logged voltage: **105.2** mV
